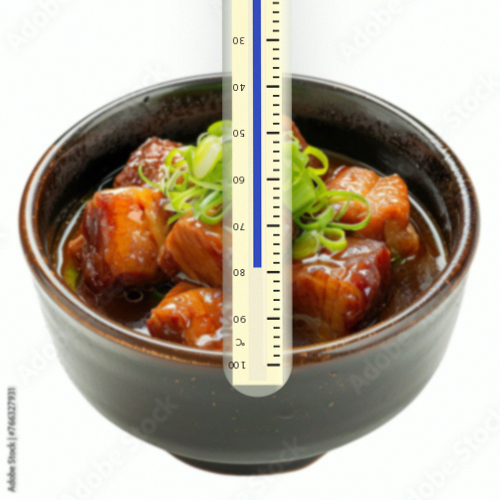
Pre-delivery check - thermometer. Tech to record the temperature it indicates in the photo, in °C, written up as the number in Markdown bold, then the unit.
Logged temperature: **79** °C
